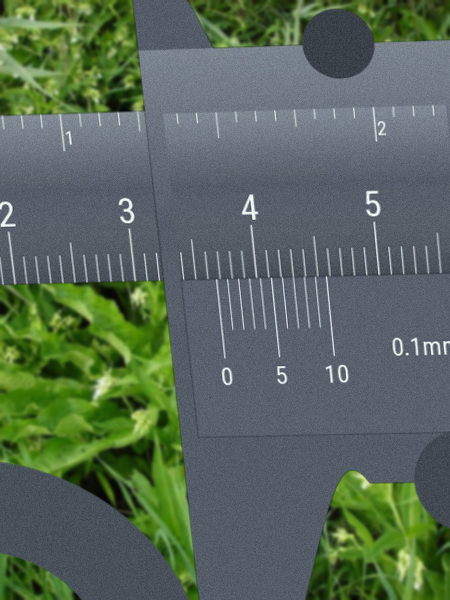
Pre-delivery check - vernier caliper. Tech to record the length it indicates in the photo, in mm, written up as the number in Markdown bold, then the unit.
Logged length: **36.7** mm
